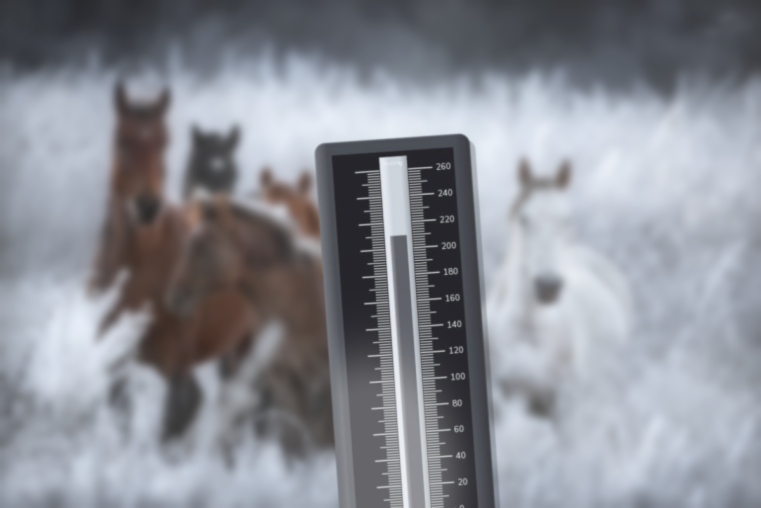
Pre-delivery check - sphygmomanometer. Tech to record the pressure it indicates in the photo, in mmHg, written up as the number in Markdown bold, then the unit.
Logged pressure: **210** mmHg
